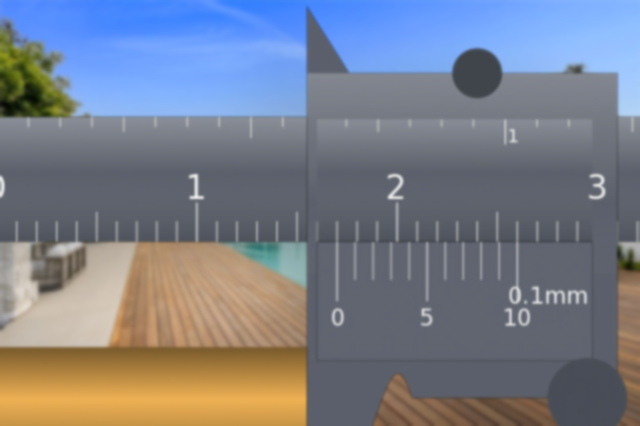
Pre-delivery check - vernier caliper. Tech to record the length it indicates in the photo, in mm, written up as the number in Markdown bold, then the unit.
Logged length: **17.0** mm
